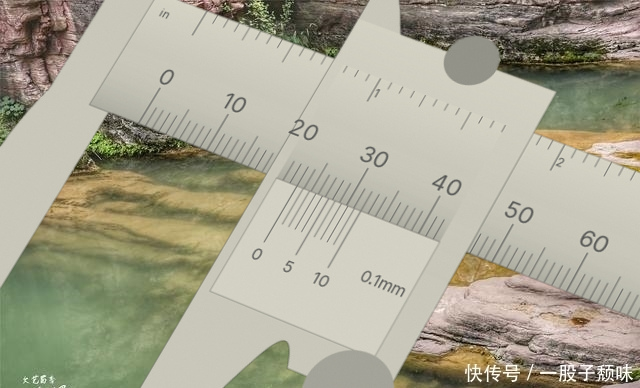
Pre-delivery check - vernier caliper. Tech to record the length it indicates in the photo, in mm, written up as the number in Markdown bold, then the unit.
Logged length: **23.0** mm
